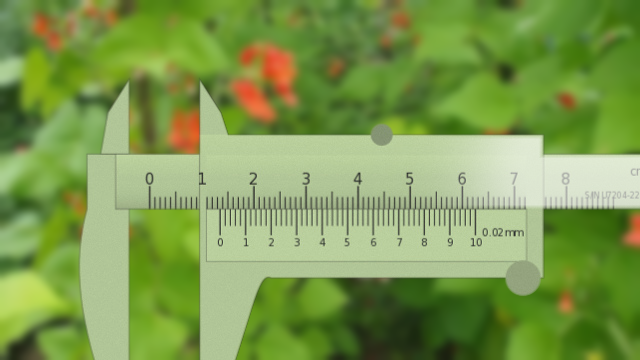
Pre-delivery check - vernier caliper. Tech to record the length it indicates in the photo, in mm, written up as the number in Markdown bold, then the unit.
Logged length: **13.5** mm
